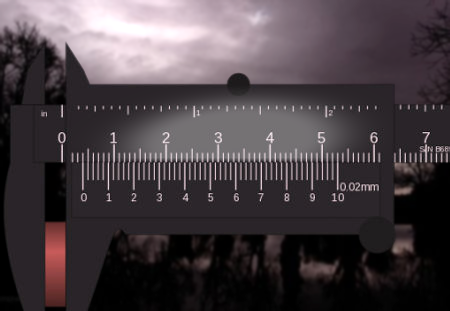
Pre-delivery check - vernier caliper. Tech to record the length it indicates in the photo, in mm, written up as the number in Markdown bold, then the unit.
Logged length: **4.0** mm
